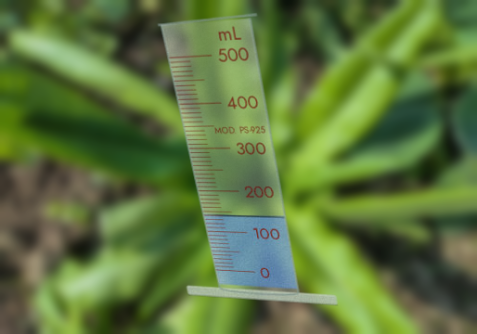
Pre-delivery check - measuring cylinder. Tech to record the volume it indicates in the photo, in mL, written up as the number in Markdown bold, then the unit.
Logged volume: **140** mL
